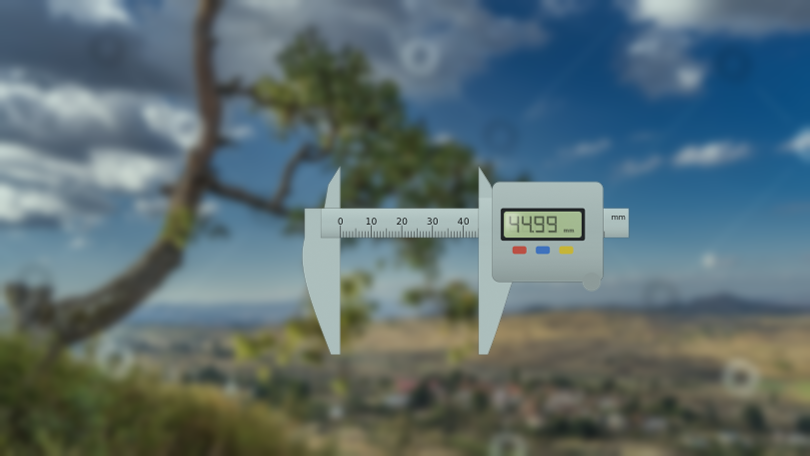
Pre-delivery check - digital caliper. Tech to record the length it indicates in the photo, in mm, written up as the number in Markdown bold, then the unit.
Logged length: **44.99** mm
